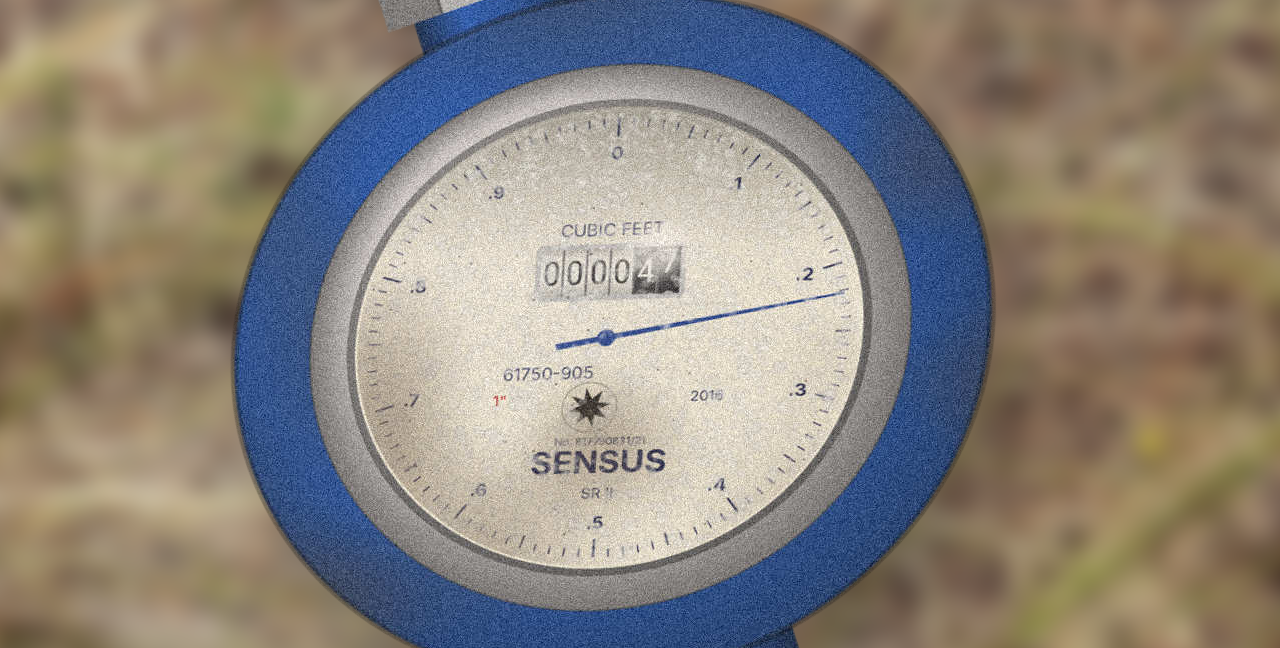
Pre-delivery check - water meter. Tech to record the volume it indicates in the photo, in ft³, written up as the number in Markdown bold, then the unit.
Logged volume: **47.22** ft³
